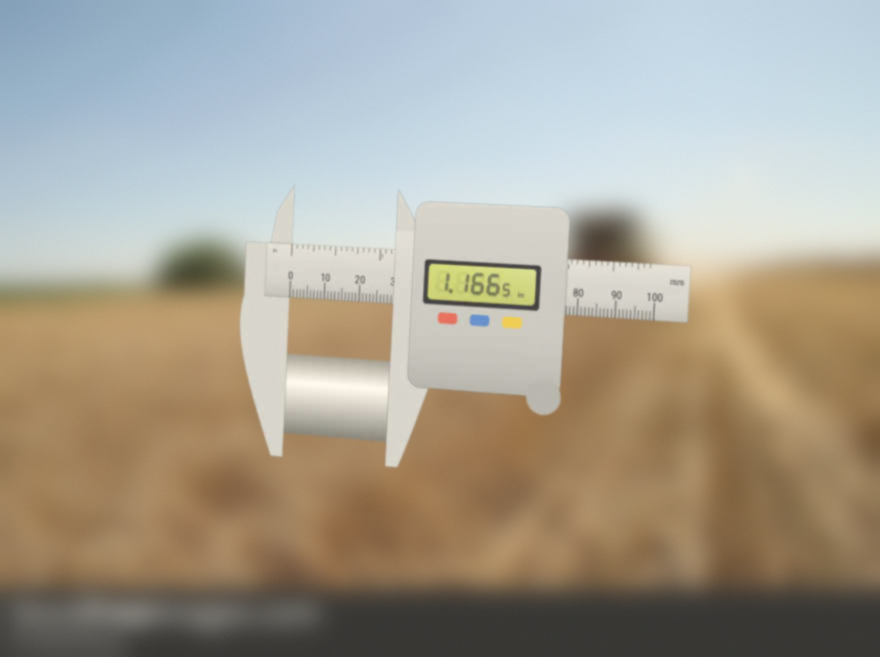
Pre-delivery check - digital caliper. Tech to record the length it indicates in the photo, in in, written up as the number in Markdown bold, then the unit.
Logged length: **1.1665** in
